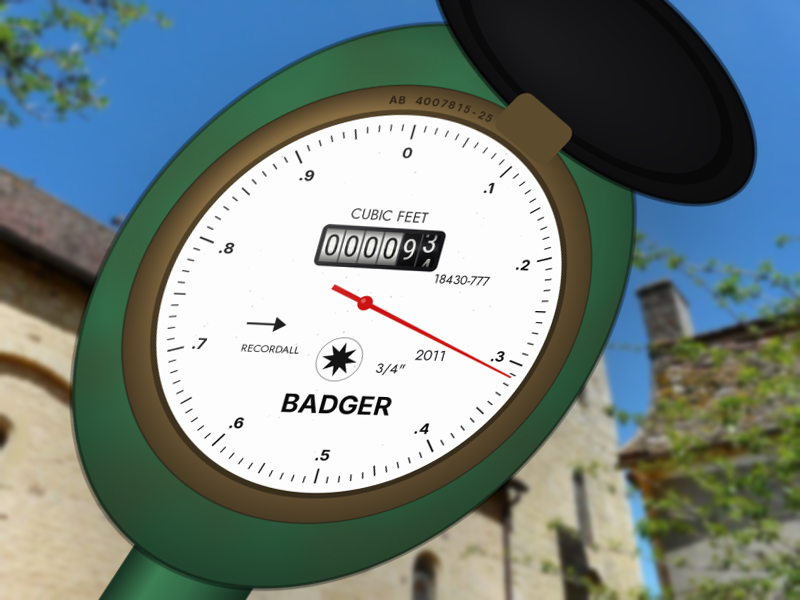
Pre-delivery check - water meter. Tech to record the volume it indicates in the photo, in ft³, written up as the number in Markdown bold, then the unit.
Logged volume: **93.31** ft³
